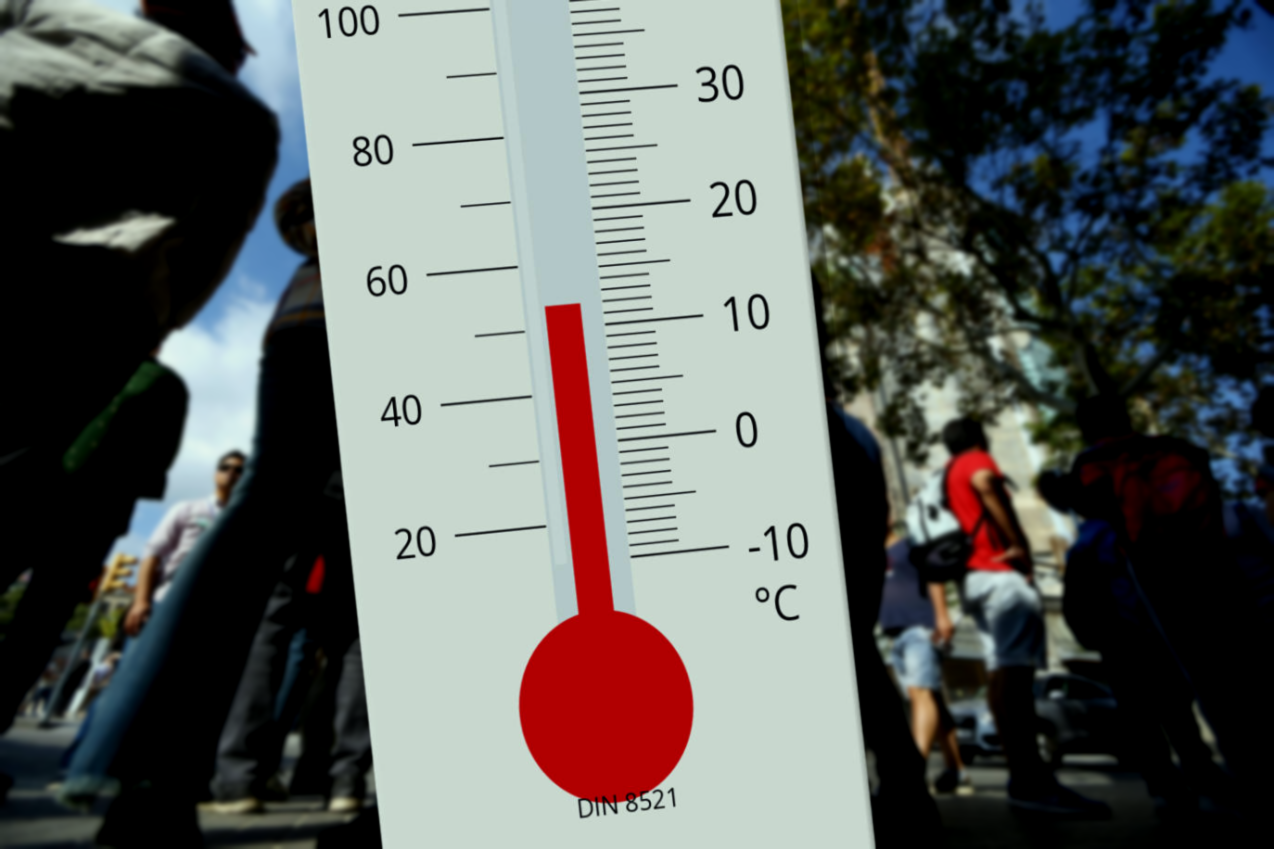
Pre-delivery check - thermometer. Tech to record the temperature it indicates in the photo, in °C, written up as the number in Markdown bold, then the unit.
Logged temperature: **12** °C
